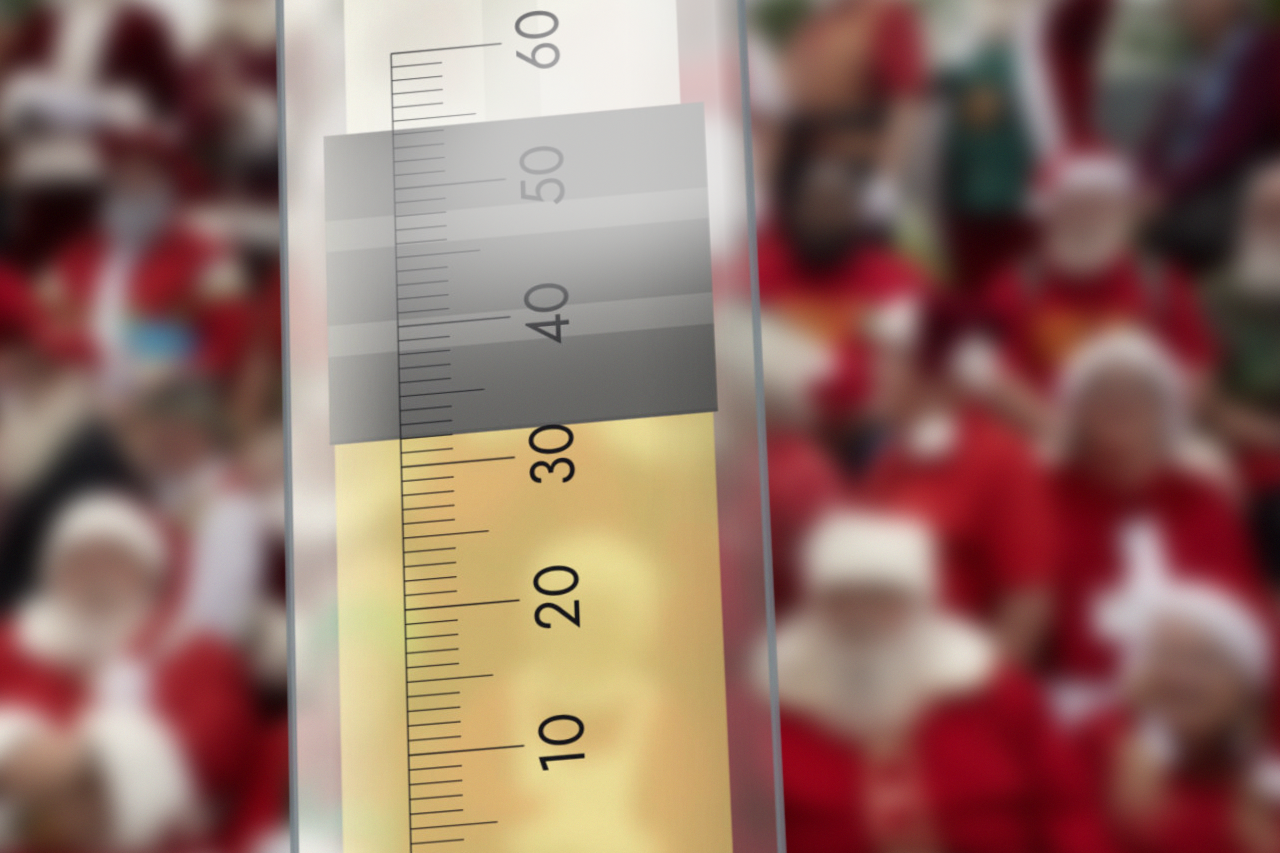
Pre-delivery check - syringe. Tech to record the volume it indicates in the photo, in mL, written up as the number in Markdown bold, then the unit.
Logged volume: **32** mL
